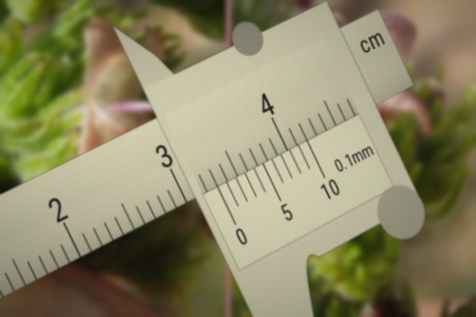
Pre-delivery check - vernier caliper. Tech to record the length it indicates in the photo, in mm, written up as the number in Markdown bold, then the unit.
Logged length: **33.0** mm
